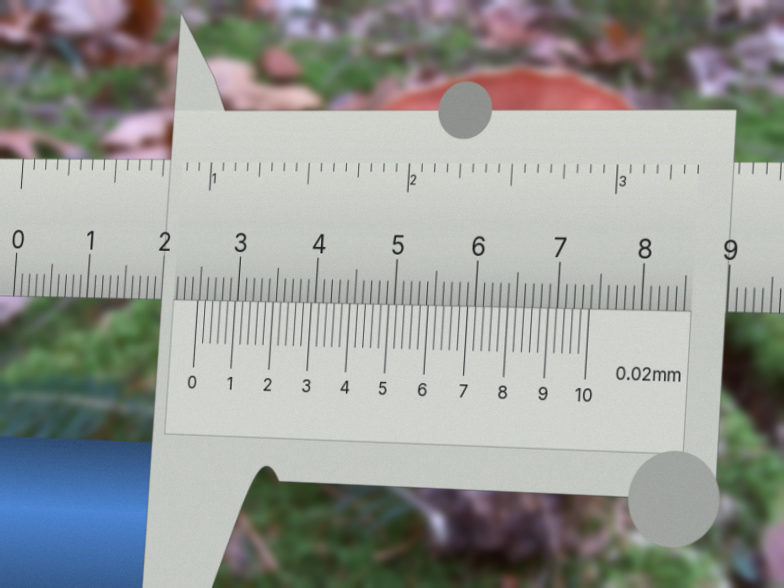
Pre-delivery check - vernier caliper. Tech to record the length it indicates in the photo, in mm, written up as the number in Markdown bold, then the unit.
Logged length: **24.8** mm
